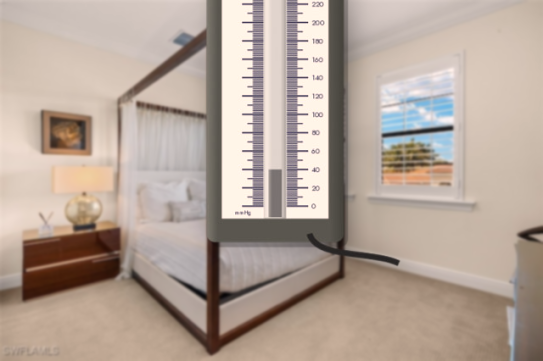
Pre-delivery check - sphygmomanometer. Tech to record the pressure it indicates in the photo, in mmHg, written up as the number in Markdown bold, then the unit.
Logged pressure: **40** mmHg
